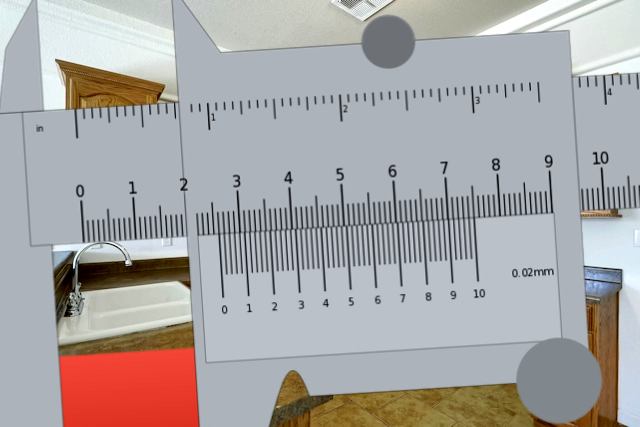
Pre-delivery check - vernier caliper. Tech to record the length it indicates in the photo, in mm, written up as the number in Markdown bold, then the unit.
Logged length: **26.0** mm
